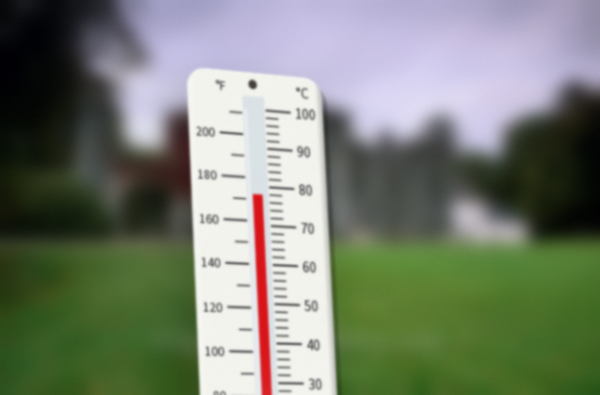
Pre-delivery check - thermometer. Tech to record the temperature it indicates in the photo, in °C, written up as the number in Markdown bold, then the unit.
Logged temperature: **78** °C
